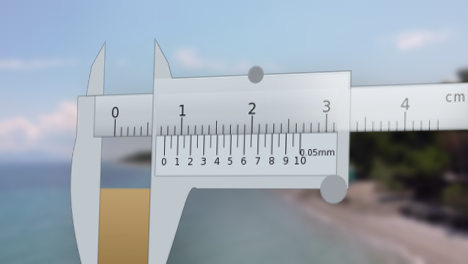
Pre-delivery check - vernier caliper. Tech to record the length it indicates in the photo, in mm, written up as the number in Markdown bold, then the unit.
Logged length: **7.6** mm
